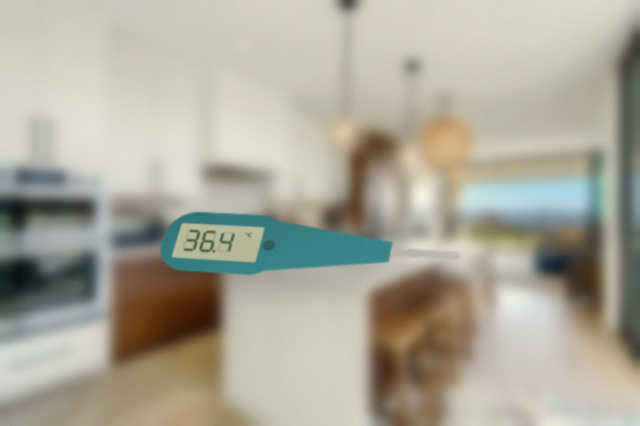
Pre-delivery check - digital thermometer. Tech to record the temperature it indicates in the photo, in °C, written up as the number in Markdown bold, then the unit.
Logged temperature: **36.4** °C
